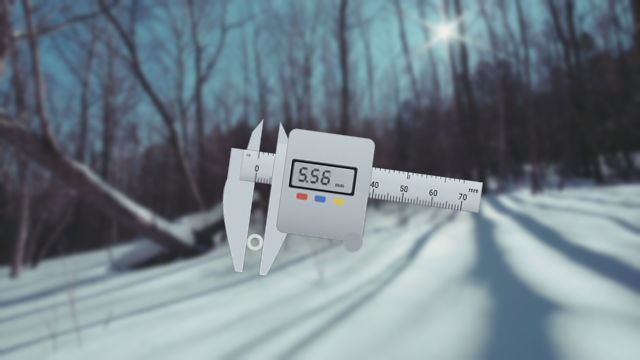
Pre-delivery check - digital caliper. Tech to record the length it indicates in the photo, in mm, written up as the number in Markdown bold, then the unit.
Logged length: **5.56** mm
